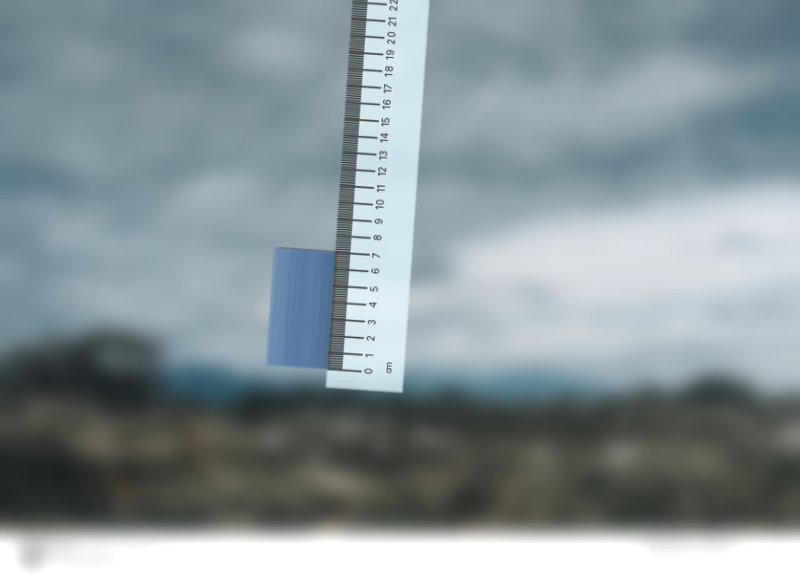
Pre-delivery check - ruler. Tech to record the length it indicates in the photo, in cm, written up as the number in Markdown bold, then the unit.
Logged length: **7** cm
